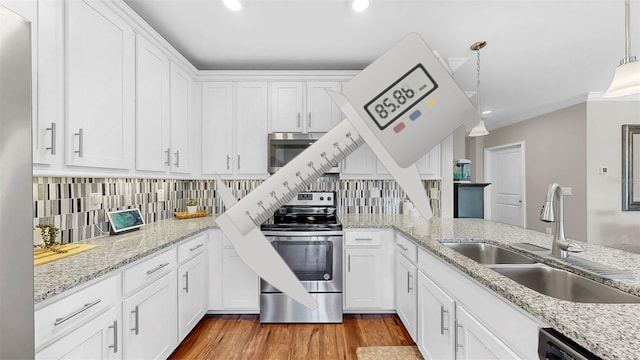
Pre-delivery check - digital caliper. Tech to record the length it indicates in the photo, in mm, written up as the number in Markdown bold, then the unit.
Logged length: **85.86** mm
